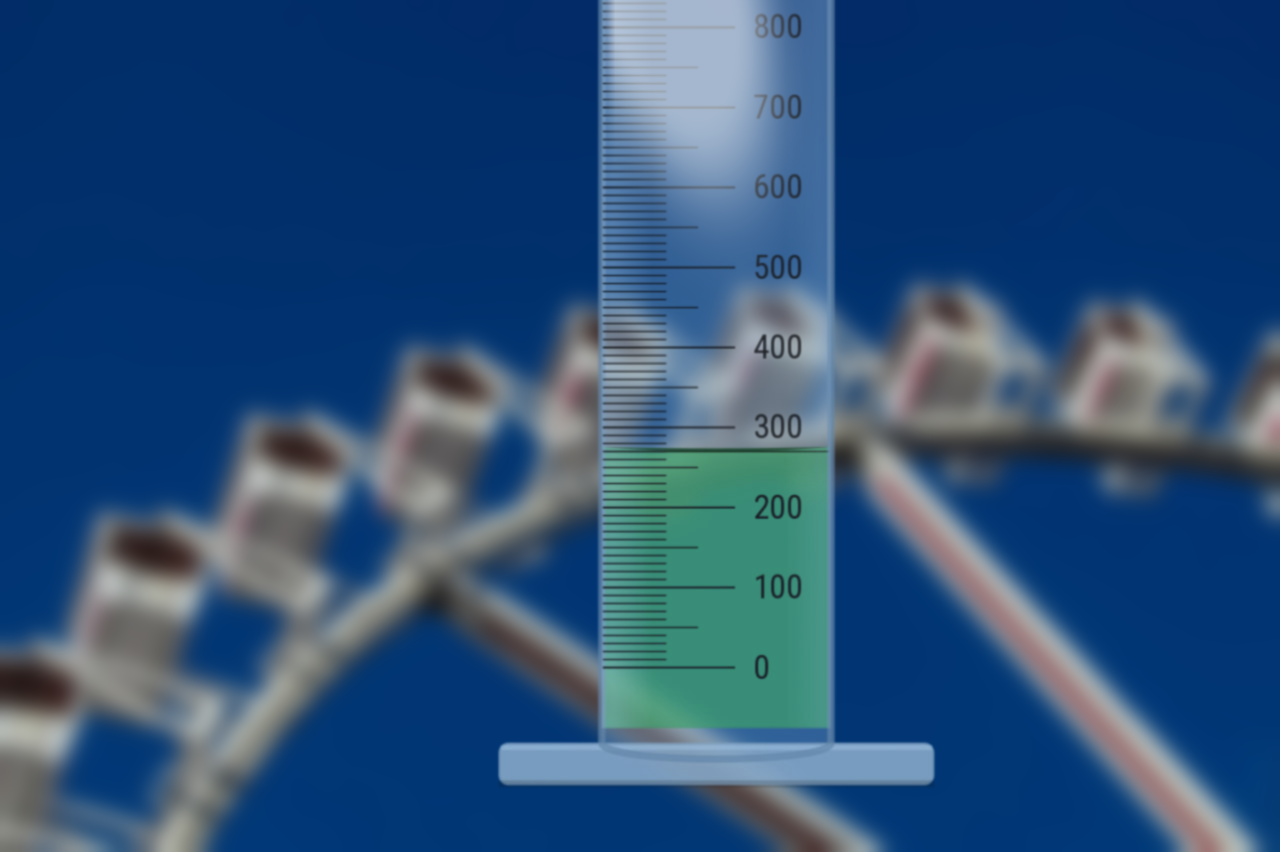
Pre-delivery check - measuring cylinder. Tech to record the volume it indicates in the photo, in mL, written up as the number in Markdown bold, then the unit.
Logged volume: **270** mL
